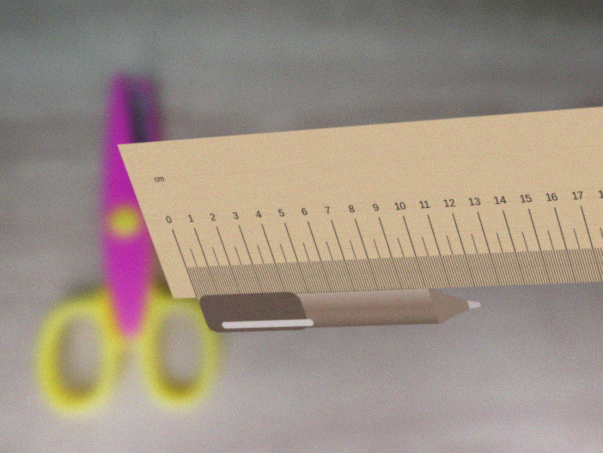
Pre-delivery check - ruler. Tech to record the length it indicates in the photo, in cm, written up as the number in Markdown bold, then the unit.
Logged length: **12** cm
